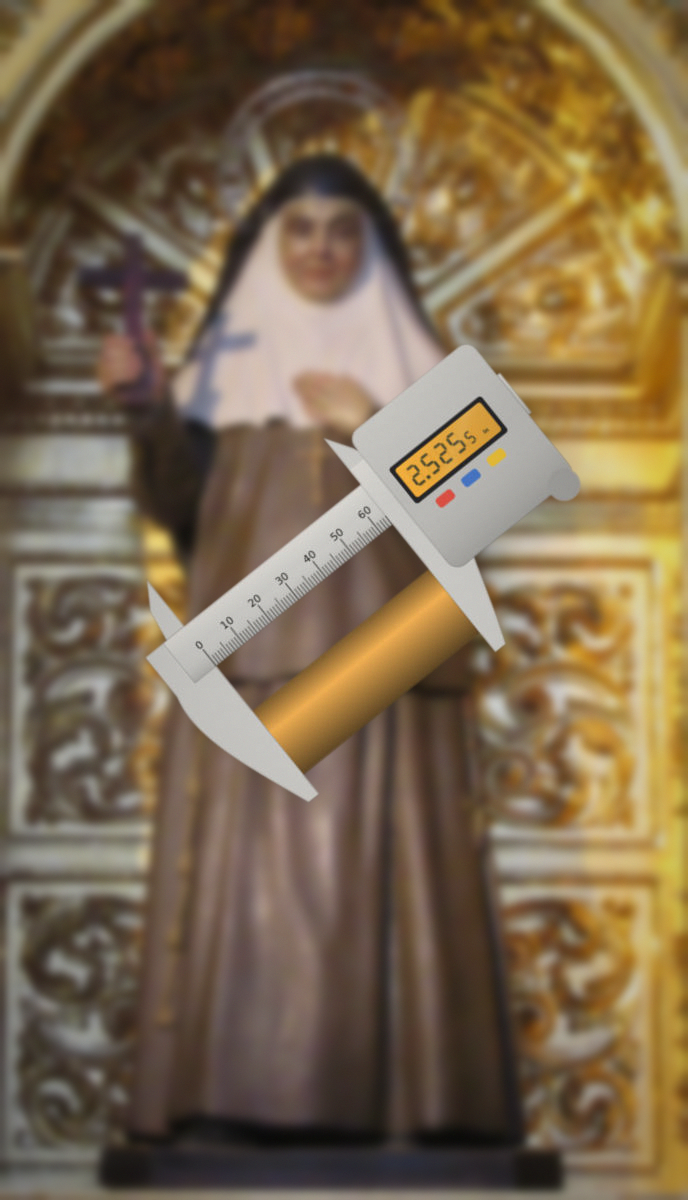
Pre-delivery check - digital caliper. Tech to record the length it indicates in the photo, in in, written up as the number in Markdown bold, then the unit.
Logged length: **2.5255** in
